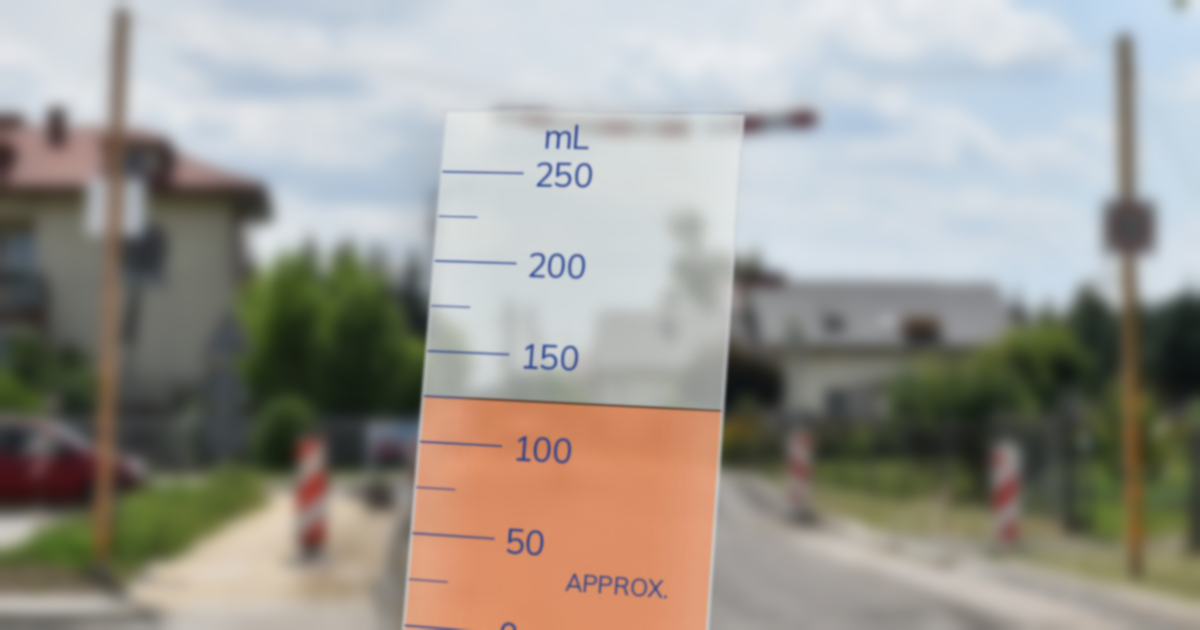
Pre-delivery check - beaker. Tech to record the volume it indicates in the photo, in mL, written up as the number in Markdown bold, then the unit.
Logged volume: **125** mL
